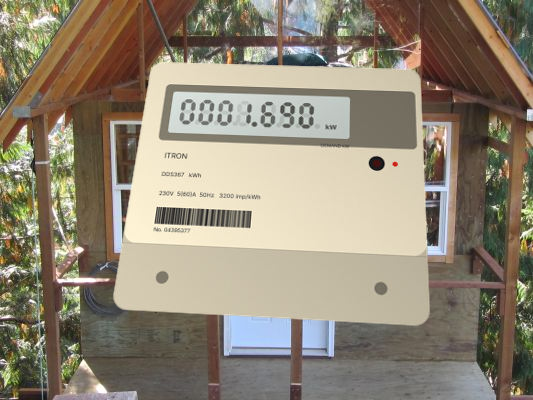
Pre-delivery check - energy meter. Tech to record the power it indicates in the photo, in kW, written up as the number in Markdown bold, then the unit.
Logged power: **1.690** kW
